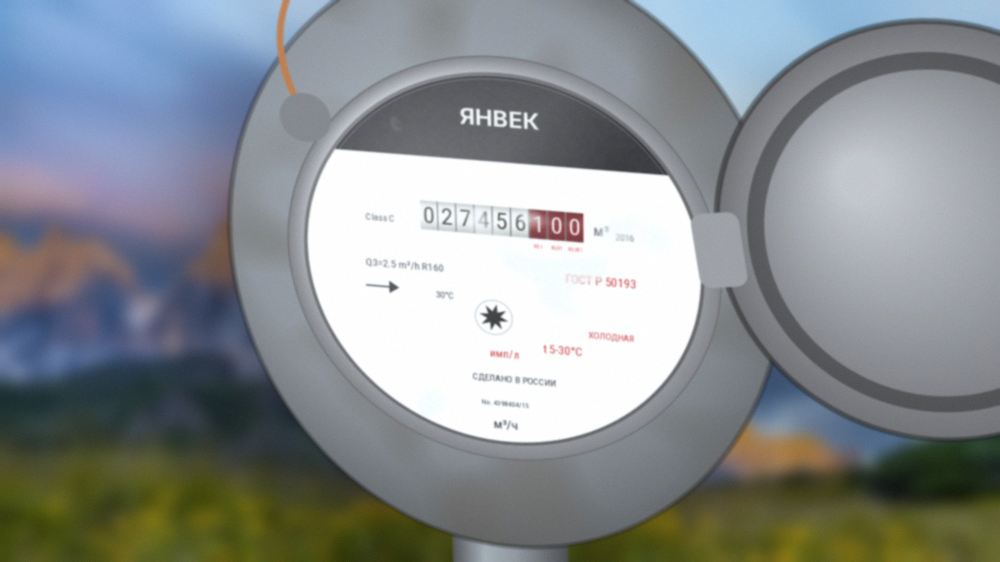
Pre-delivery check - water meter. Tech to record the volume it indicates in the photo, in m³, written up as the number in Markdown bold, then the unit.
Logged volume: **27456.100** m³
